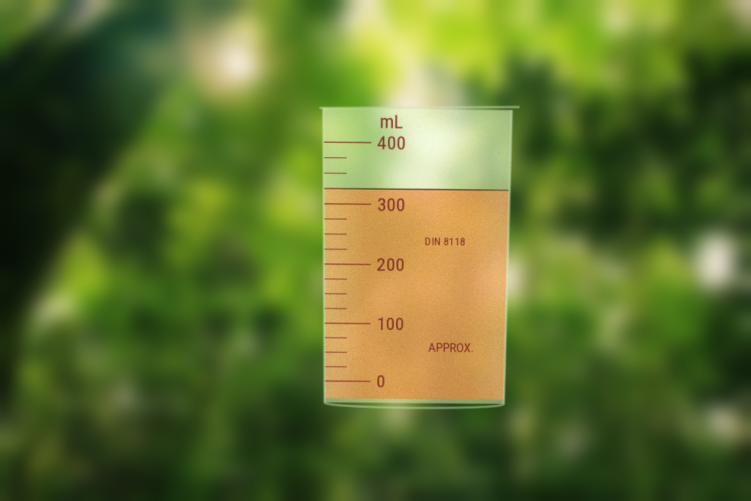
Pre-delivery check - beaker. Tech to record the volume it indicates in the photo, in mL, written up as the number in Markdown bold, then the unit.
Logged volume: **325** mL
